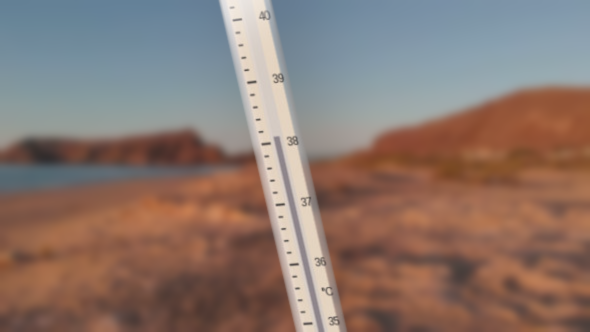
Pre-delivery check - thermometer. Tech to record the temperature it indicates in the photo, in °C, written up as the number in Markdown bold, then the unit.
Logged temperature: **38.1** °C
